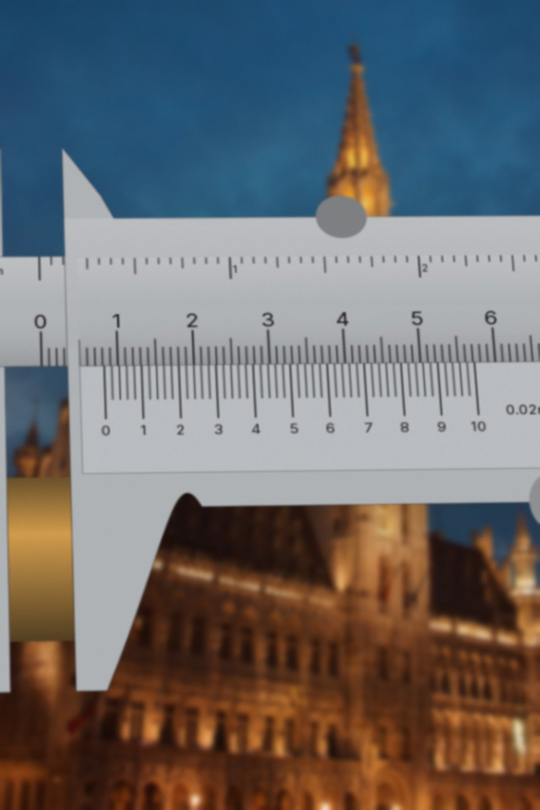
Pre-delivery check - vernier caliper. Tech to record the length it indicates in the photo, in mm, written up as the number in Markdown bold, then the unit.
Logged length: **8.2** mm
